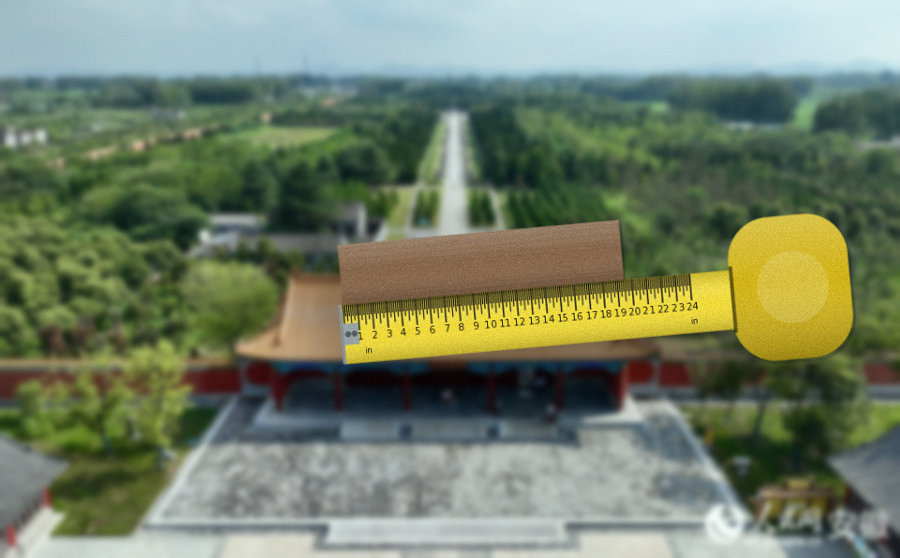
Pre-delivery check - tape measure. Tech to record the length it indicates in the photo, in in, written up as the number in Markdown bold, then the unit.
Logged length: **19.5** in
